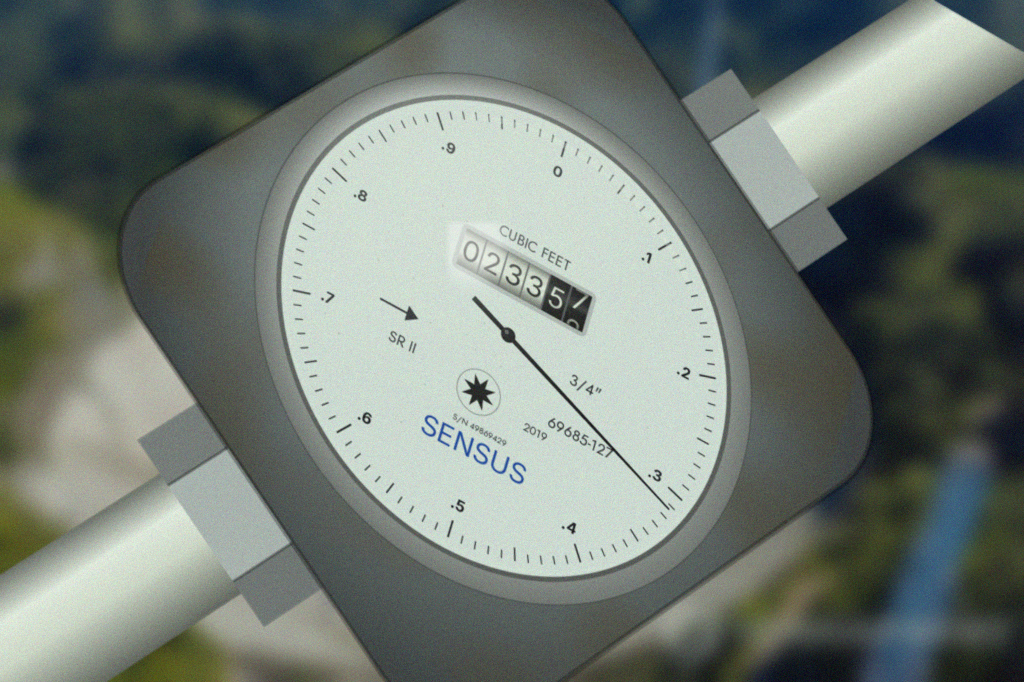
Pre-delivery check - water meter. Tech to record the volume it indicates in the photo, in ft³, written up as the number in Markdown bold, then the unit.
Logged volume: **23357.31** ft³
